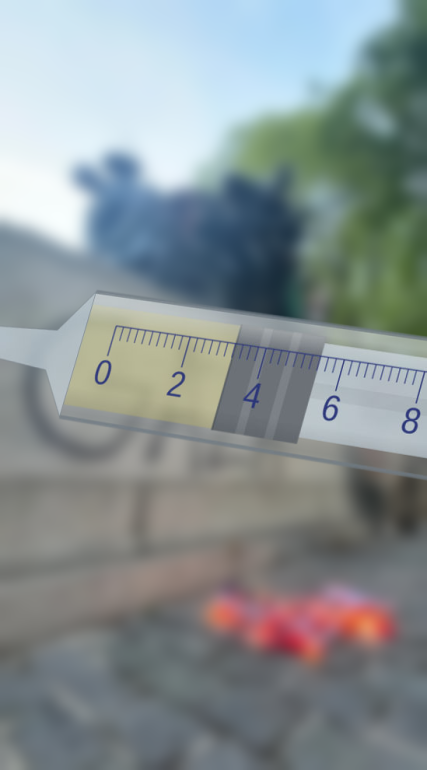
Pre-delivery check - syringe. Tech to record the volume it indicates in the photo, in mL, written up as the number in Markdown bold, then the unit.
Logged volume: **3.2** mL
